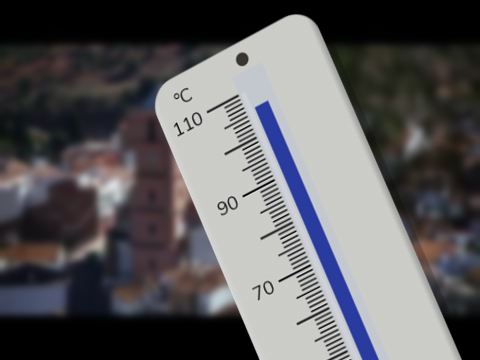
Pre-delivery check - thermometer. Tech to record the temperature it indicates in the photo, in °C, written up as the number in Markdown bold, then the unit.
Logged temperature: **106** °C
